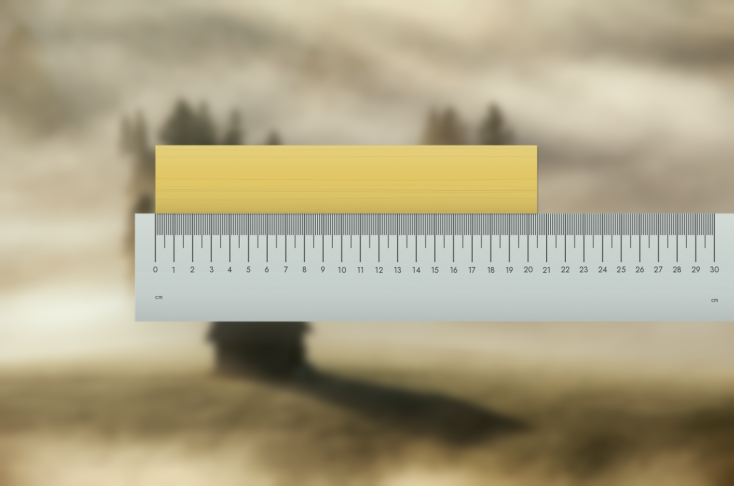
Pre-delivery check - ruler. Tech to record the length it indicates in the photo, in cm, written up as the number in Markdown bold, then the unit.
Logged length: **20.5** cm
